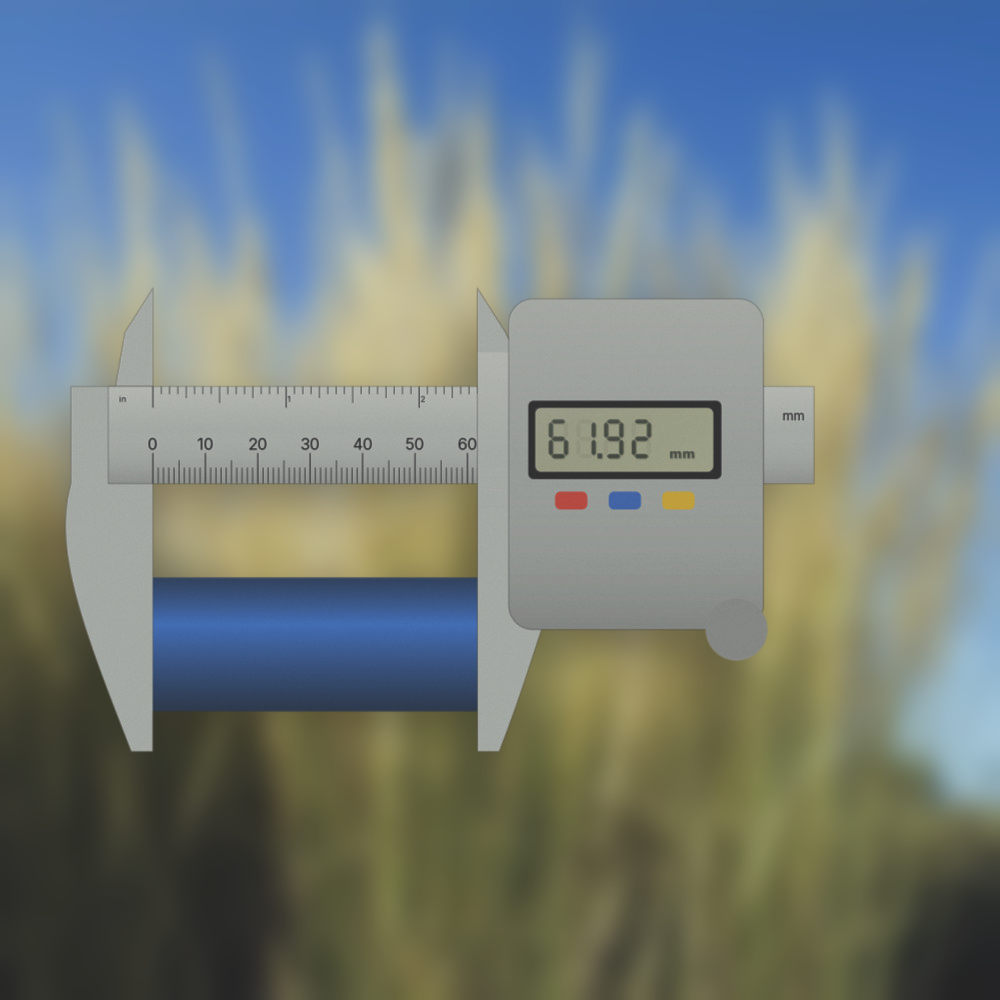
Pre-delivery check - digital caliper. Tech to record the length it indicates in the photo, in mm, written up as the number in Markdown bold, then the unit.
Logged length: **61.92** mm
